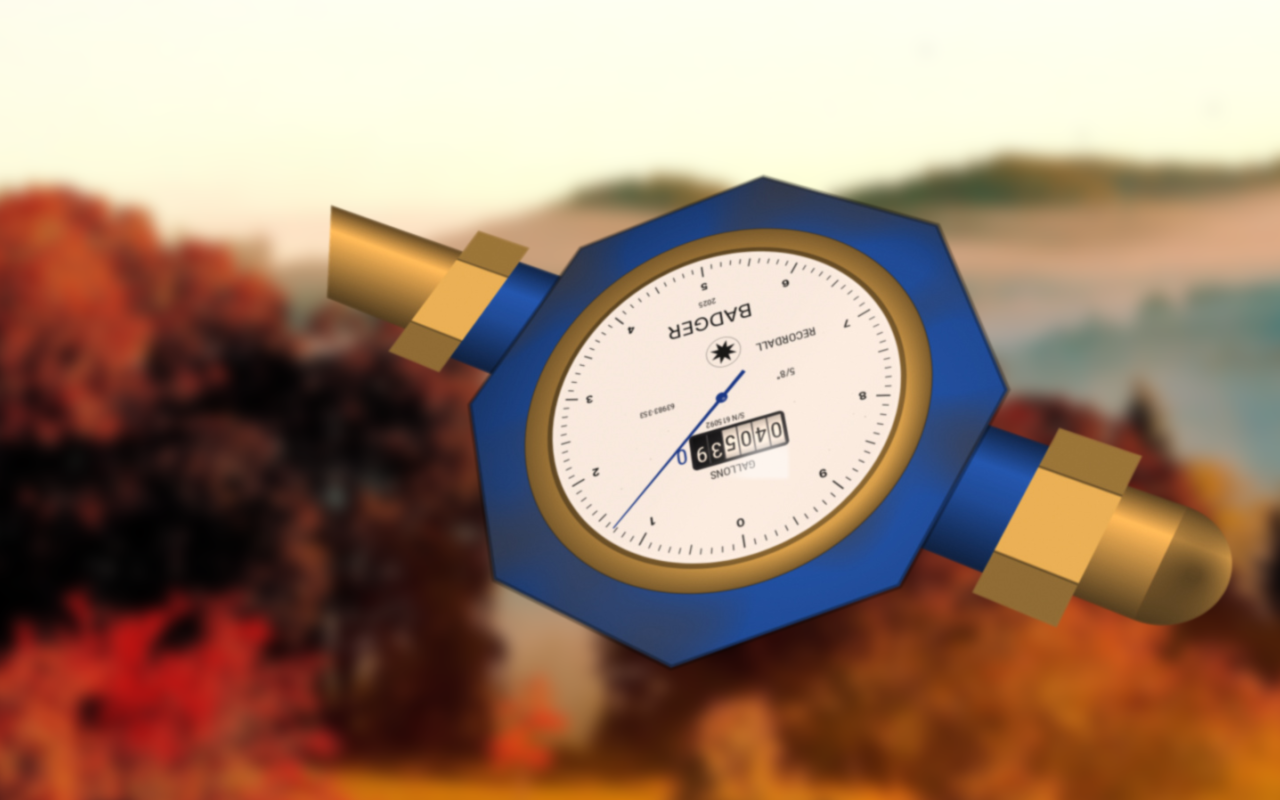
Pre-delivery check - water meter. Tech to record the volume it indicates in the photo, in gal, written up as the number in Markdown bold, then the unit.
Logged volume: **405391.3** gal
